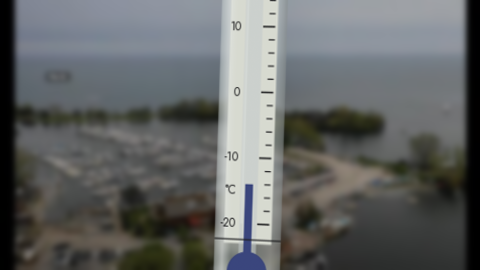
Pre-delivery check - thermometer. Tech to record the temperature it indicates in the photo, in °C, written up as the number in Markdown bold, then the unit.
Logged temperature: **-14** °C
